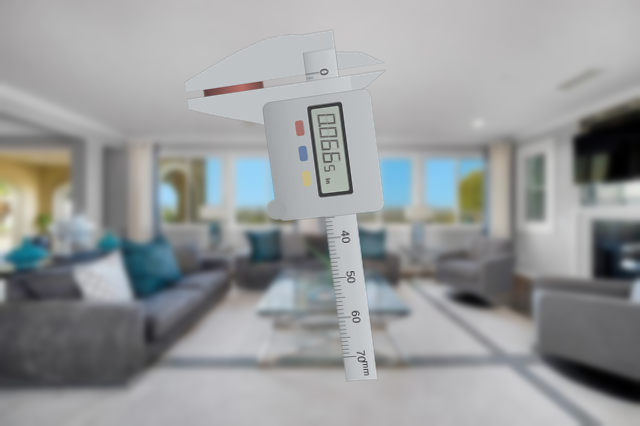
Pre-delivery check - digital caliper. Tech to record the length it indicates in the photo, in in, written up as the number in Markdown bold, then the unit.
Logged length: **0.0665** in
